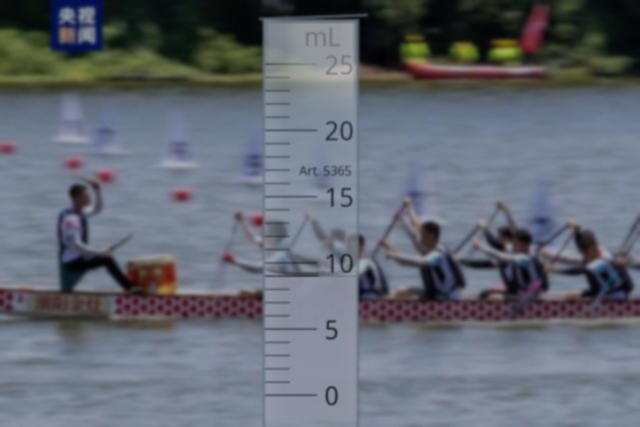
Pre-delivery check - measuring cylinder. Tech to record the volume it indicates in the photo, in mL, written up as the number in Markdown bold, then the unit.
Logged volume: **9** mL
